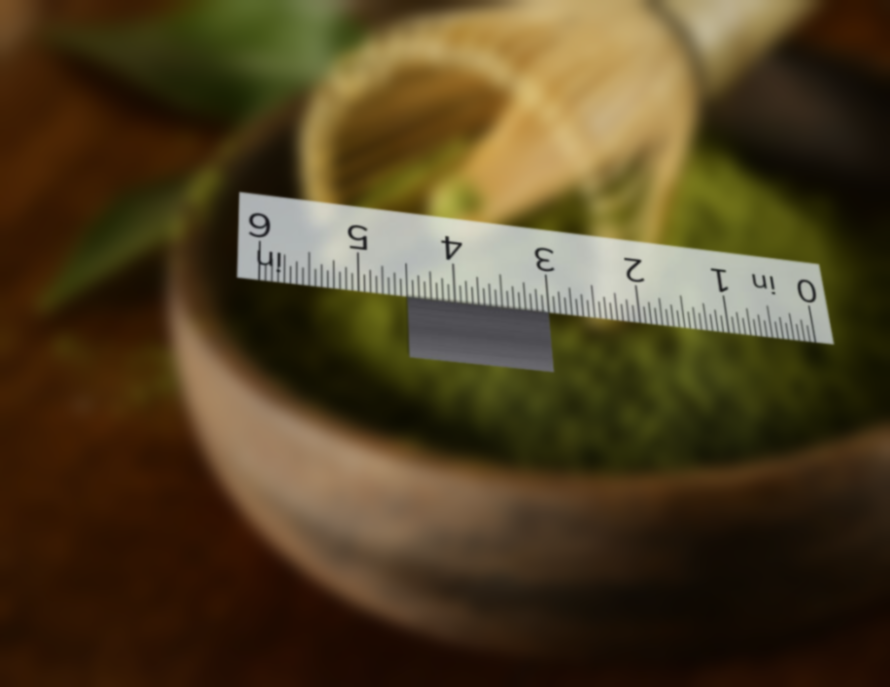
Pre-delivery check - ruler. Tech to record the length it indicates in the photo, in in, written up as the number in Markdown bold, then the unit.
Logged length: **1.5** in
